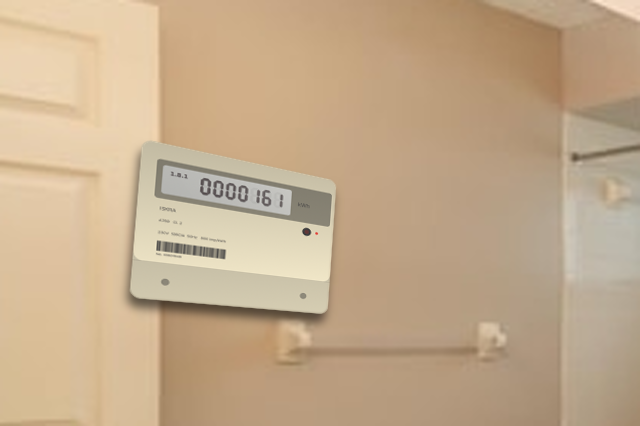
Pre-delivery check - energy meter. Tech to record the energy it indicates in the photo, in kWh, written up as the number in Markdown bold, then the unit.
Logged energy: **161** kWh
